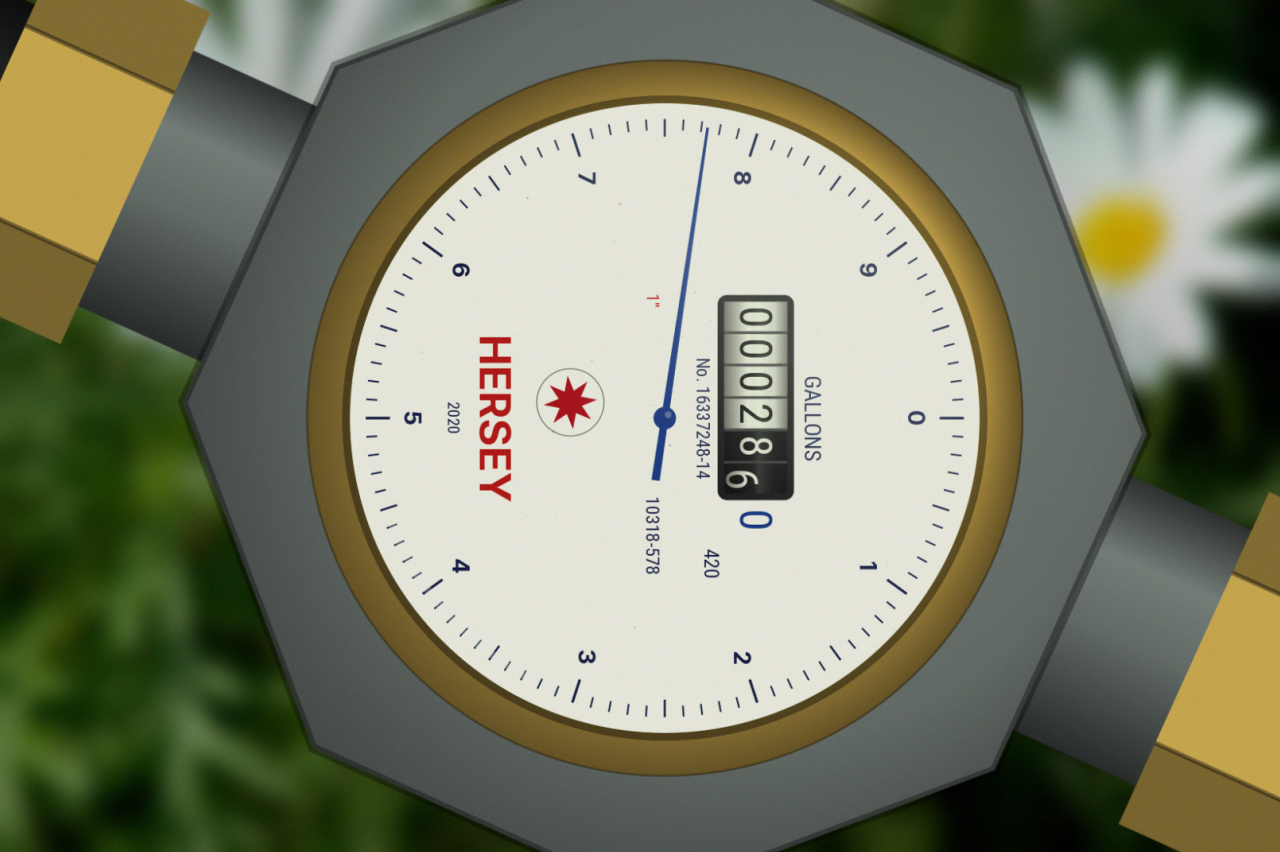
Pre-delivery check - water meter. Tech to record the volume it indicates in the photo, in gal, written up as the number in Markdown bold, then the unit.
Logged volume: **2857.7** gal
